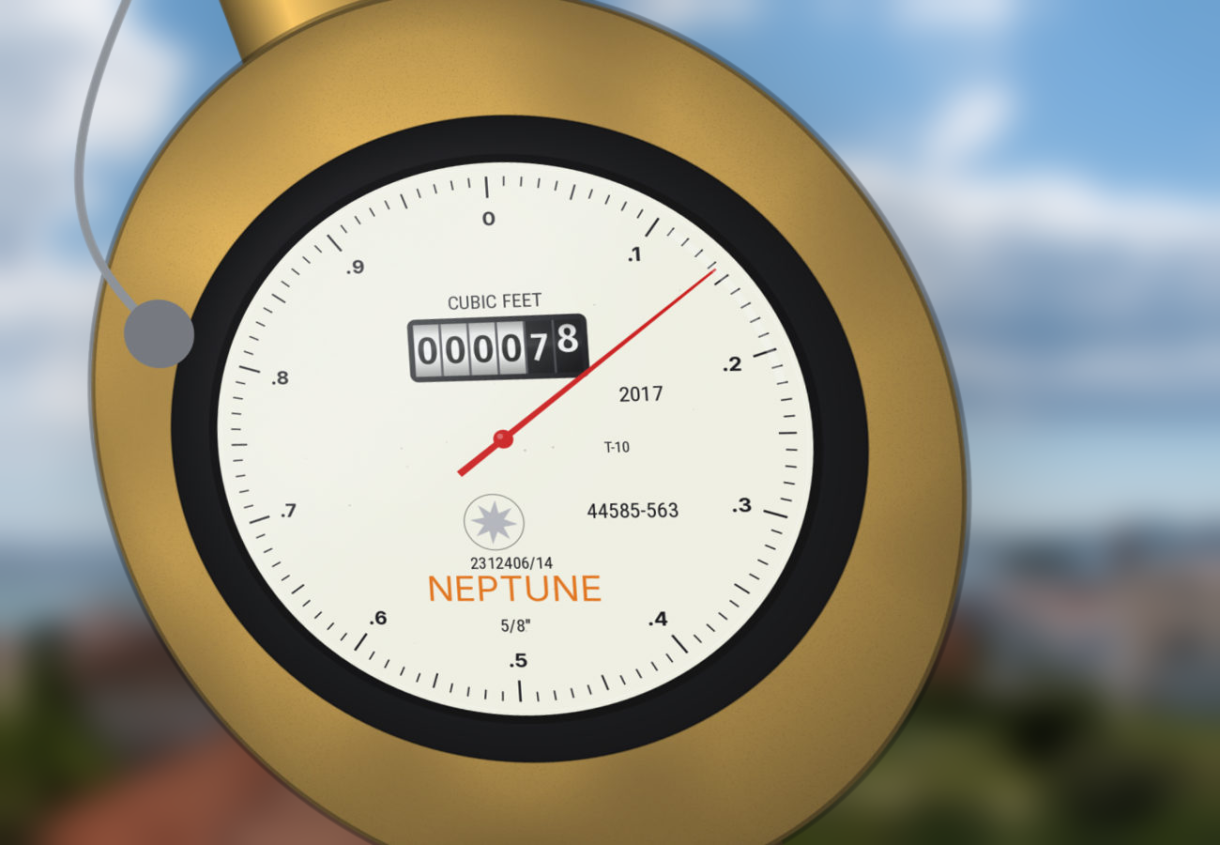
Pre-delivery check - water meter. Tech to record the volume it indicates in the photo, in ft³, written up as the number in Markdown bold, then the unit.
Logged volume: **78.14** ft³
